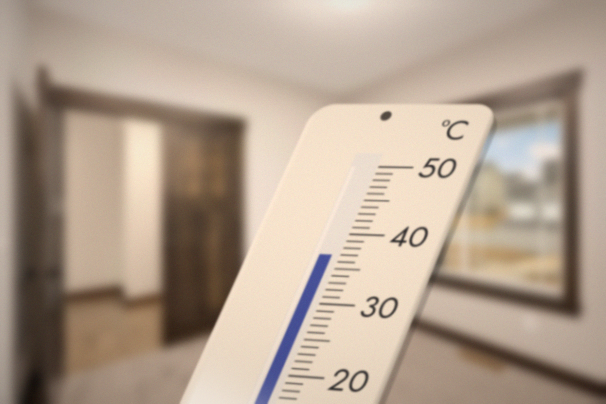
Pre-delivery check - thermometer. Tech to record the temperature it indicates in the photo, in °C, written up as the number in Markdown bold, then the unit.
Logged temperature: **37** °C
